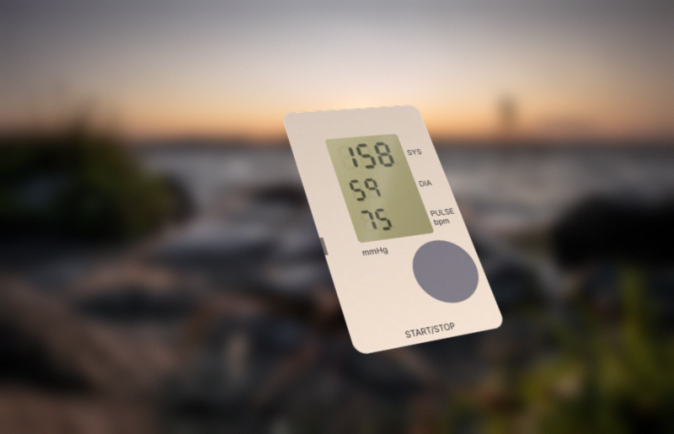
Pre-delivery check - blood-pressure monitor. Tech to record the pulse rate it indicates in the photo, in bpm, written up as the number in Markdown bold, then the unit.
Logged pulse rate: **75** bpm
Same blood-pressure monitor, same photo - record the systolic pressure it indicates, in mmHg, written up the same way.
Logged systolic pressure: **158** mmHg
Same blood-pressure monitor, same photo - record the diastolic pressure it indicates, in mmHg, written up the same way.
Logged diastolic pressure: **59** mmHg
